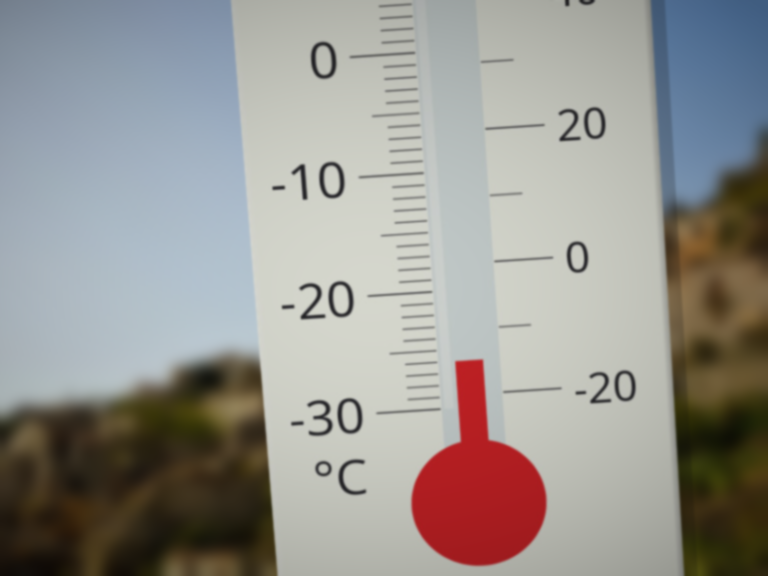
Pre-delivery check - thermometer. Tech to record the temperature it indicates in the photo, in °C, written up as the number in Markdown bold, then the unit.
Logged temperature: **-26** °C
